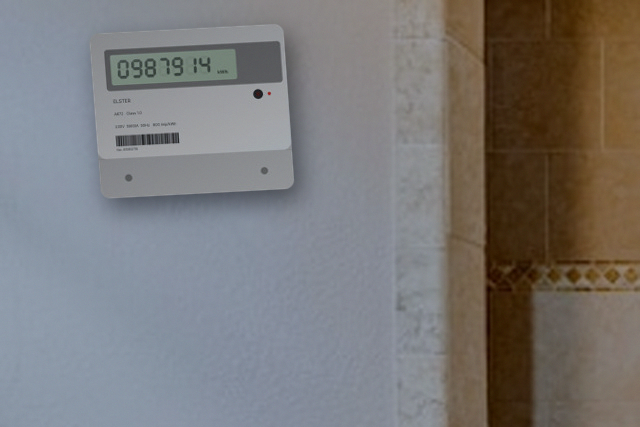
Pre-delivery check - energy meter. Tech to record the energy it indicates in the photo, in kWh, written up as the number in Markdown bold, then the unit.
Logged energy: **987914** kWh
